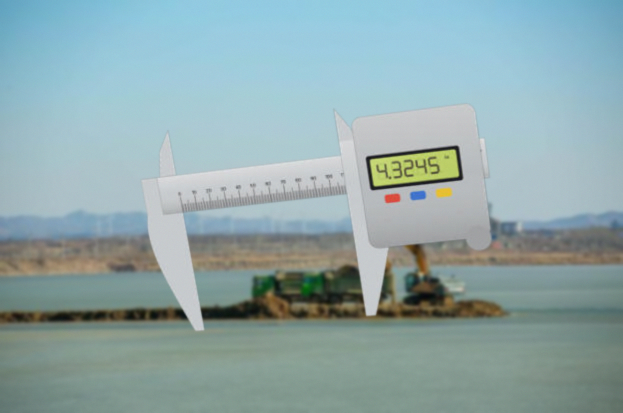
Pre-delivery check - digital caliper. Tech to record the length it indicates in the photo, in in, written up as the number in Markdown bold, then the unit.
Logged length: **4.3245** in
